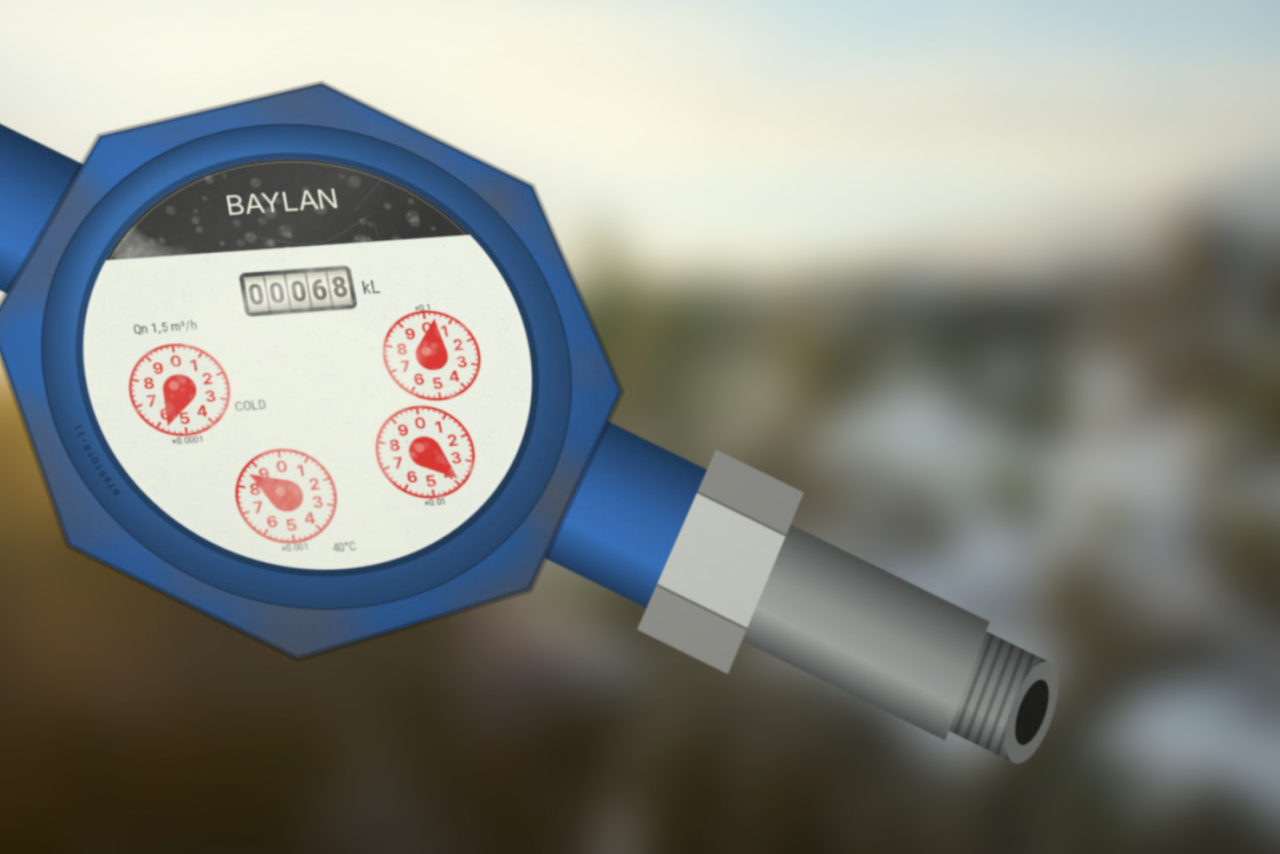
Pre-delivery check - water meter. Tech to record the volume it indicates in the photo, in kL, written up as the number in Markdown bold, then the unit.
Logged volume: **68.0385** kL
